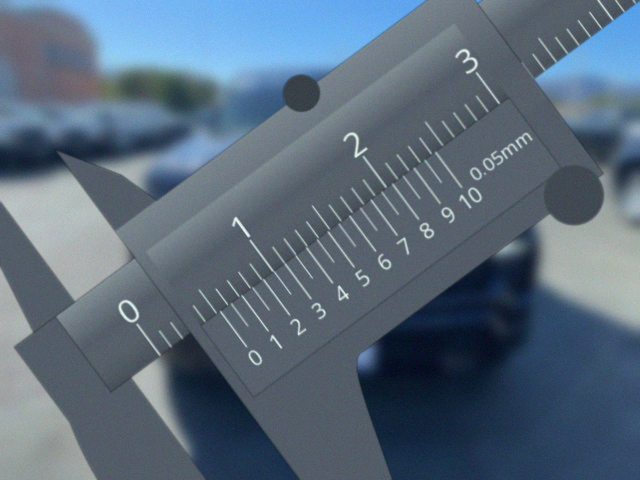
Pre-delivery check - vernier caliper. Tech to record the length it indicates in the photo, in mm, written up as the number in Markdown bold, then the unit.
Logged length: **5.3** mm
